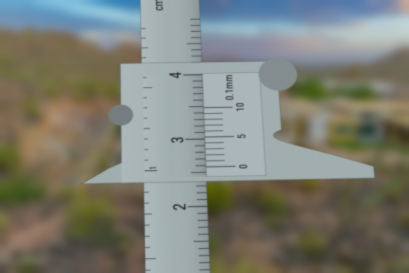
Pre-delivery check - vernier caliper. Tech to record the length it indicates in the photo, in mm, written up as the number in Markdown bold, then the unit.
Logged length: **25.8** mm
